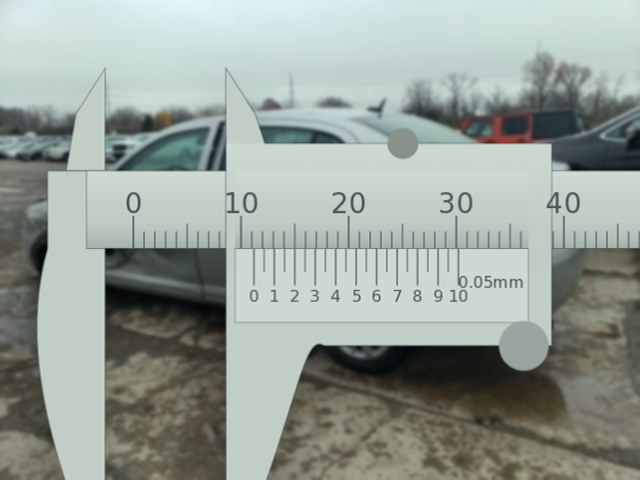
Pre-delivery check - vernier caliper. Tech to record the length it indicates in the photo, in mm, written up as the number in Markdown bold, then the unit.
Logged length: **11.2** mm
